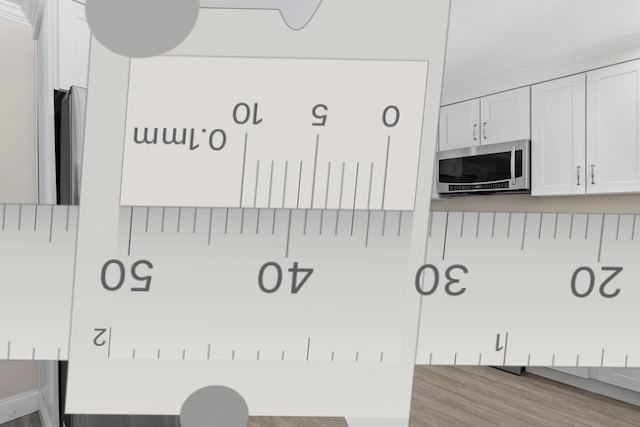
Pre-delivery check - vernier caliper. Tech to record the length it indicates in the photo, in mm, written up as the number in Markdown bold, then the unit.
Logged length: **34.2** mm
